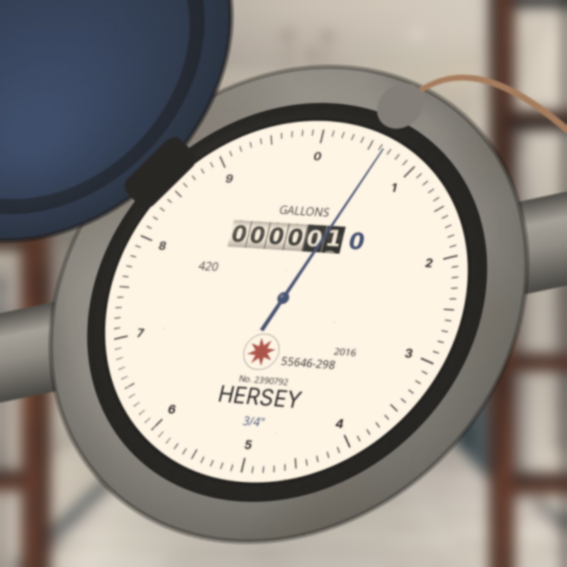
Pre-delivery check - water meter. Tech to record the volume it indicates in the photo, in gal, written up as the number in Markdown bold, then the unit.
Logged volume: **10.6** gal
